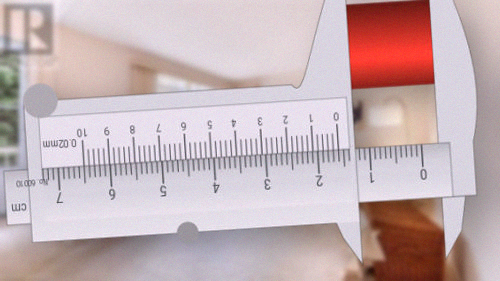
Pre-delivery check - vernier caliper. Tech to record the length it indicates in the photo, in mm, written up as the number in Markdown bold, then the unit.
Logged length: **16.0** mm
